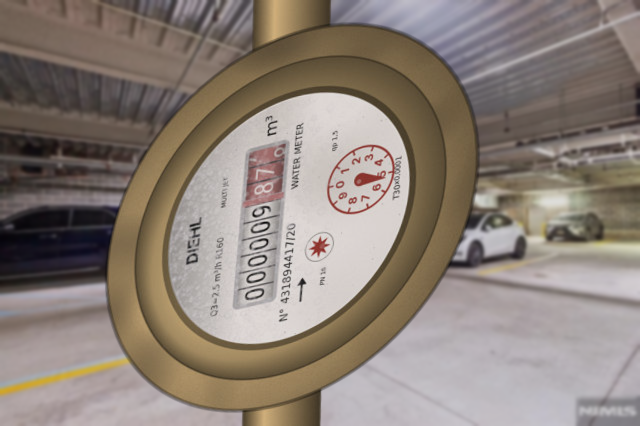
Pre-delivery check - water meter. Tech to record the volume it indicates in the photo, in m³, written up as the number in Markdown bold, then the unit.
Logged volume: **9.8775** m³
